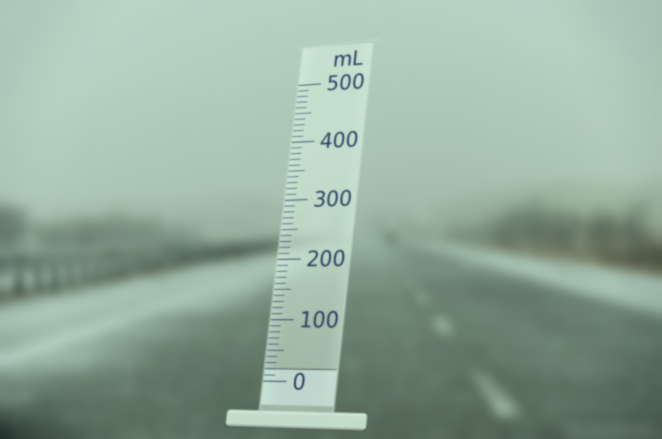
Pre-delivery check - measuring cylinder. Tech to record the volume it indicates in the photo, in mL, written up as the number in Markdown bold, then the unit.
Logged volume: **20** mL
